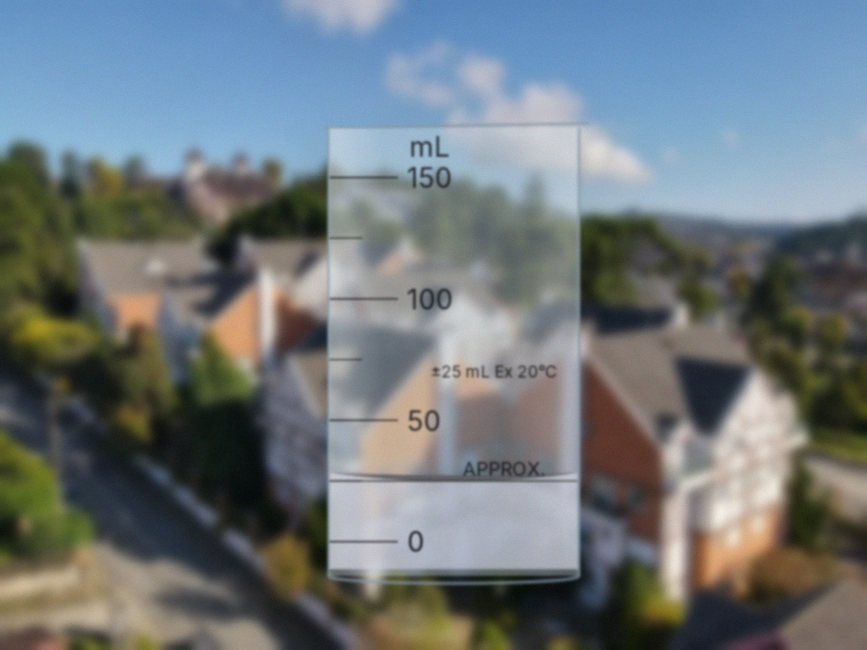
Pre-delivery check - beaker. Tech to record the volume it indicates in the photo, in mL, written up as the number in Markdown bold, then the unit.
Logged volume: **25** mL
